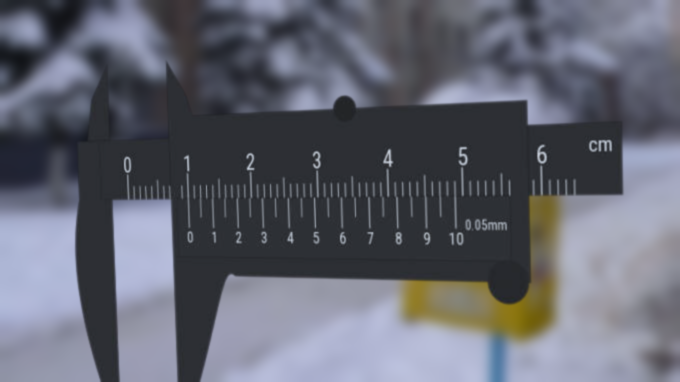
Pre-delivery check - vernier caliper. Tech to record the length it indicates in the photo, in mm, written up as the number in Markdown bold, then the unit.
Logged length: **10.0** mm
